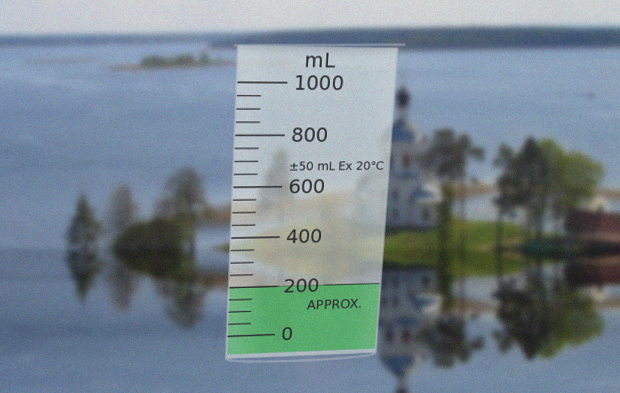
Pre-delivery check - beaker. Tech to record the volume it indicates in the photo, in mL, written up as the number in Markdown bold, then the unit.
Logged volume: **200** mL
